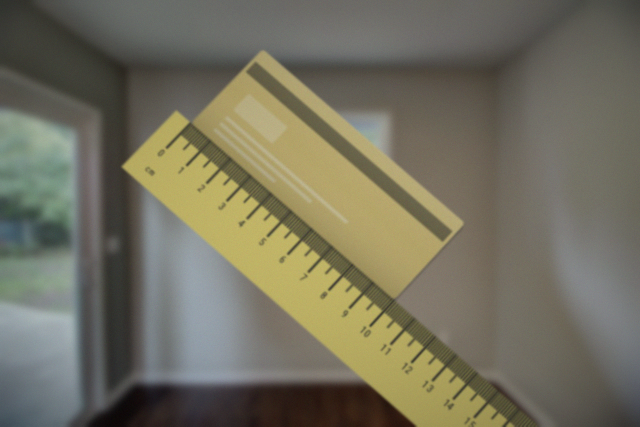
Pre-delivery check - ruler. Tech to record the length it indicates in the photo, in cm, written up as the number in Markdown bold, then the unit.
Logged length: **10** cm
